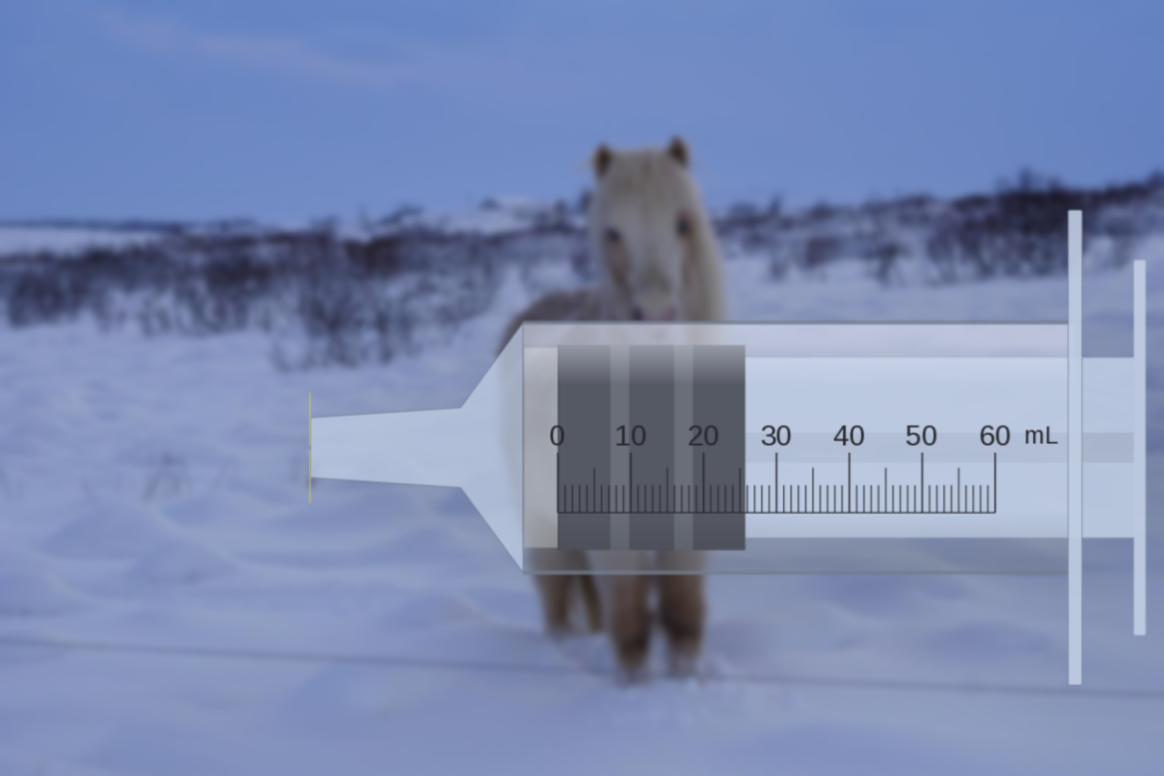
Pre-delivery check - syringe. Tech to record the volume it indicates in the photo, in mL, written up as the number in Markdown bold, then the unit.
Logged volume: **0** mL
